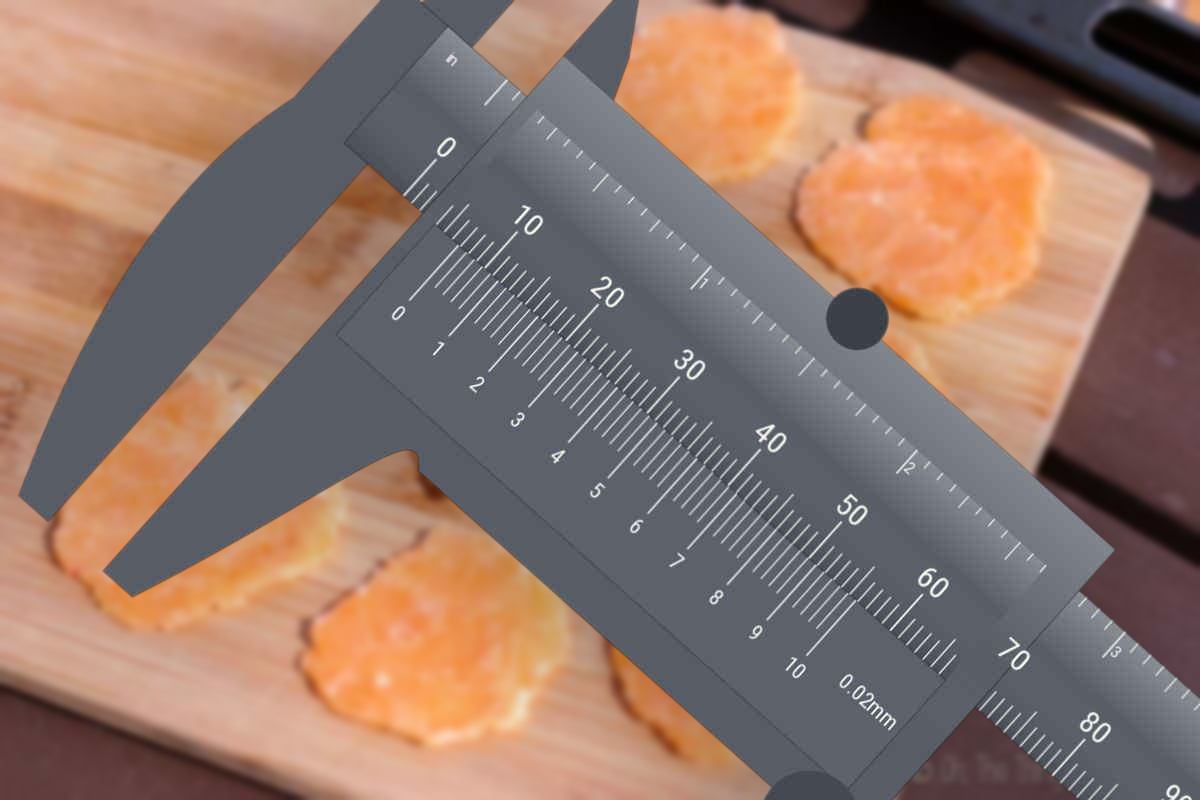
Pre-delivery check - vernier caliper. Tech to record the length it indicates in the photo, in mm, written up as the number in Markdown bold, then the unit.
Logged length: **6.8** mm
